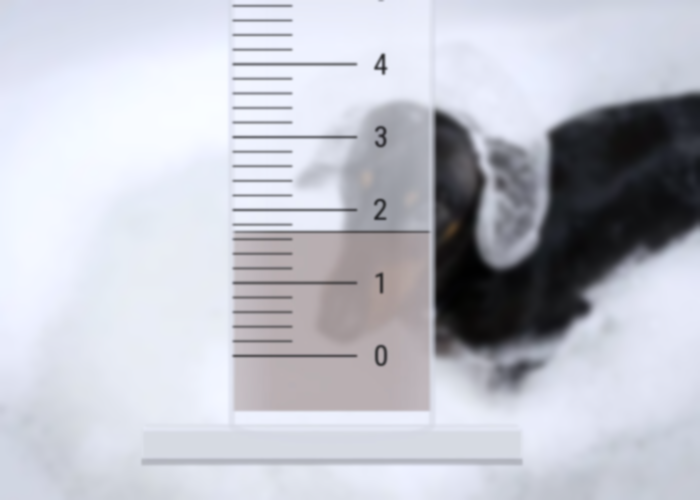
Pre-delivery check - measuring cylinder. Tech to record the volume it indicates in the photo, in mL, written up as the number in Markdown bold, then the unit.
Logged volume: **1.7** mL
